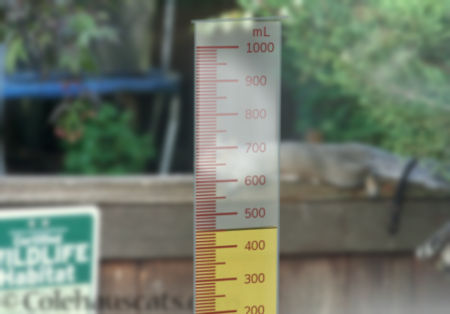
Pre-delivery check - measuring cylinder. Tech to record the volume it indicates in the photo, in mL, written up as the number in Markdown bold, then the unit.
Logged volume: **450** mL
